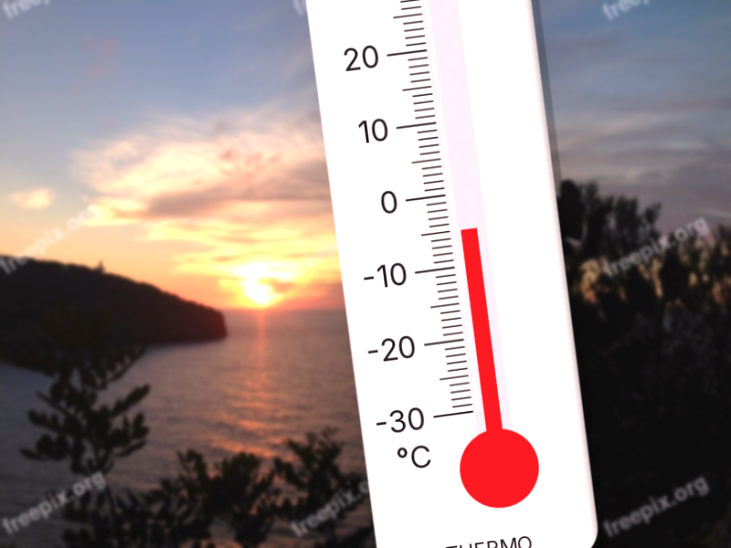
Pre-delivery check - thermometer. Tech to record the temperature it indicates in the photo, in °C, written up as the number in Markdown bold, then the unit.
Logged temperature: **-5** °C
